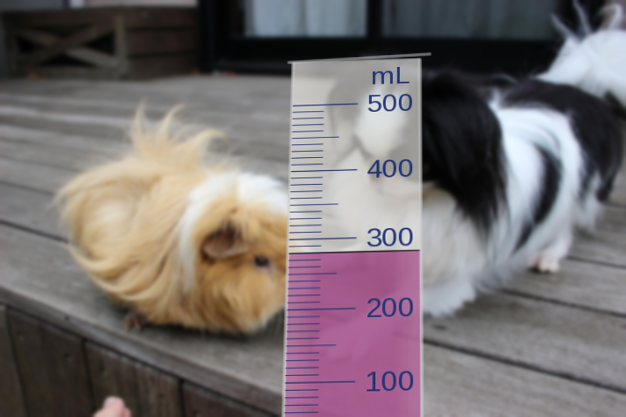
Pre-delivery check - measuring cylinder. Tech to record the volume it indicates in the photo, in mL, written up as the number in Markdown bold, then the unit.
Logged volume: **280** mL
